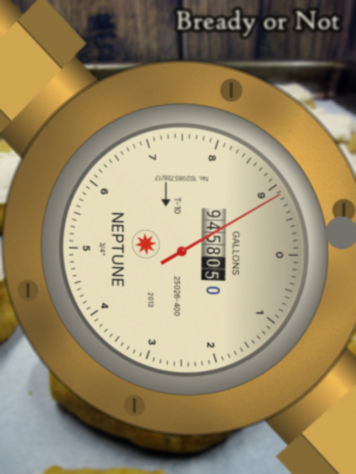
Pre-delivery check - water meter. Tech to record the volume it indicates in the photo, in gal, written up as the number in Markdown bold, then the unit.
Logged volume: **9458049.1** gal
